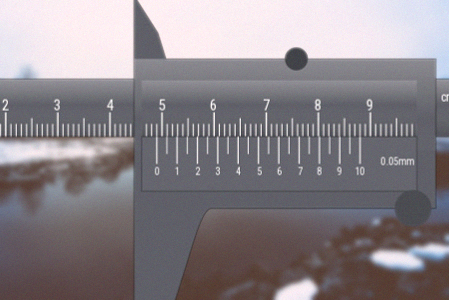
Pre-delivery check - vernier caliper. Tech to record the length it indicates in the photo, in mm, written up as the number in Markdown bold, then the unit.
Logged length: **49.0** mm
